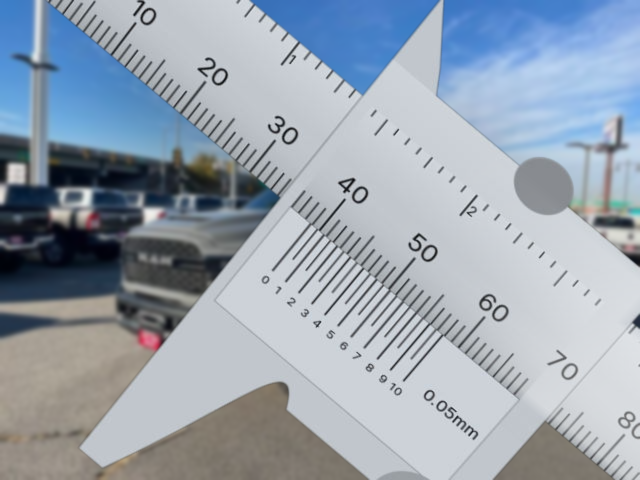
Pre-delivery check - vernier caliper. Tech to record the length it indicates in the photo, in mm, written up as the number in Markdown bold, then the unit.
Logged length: **38.8** mm
